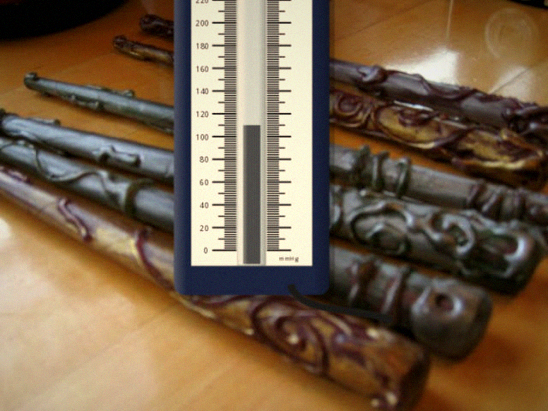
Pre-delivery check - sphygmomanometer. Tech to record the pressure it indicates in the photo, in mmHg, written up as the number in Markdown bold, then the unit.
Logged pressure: **110** mmHg
